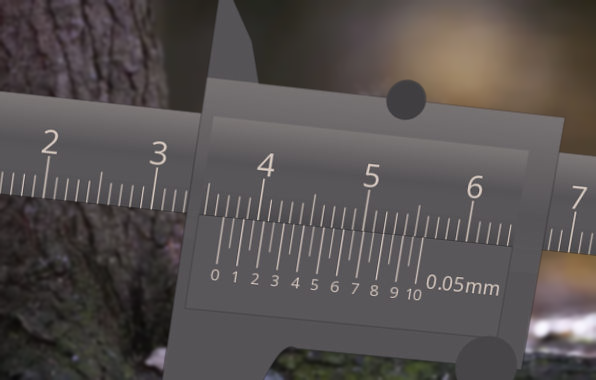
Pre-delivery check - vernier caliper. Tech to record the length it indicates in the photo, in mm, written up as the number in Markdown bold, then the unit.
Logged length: **36.8** mm
